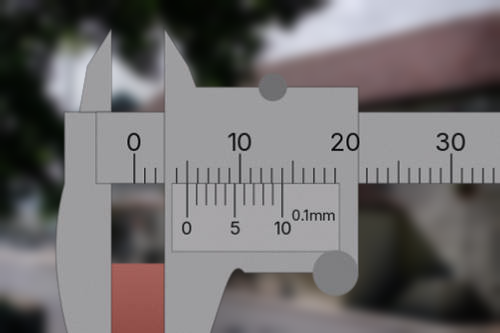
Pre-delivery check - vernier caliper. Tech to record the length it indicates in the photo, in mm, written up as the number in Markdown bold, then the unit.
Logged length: **5.0** mm
